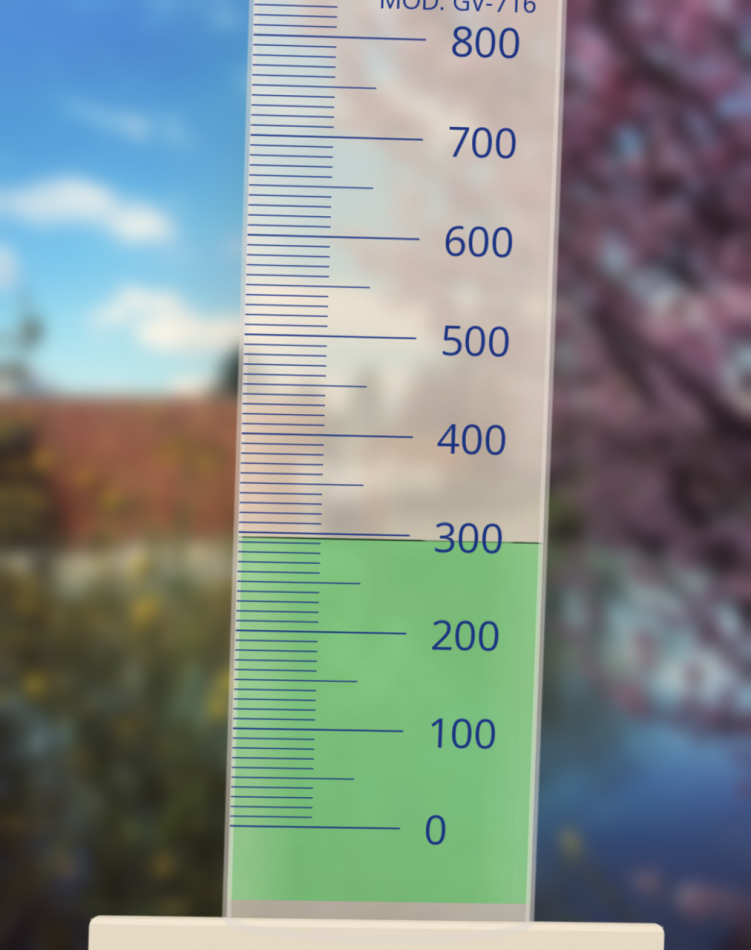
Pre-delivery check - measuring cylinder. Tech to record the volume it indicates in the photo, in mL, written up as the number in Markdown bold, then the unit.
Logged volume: **295** mL
